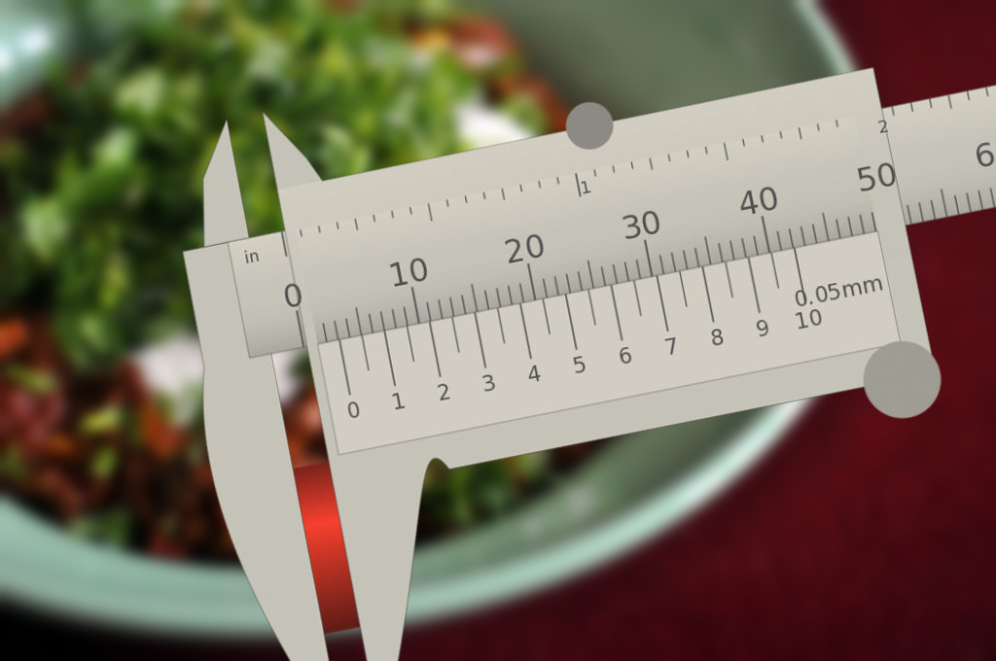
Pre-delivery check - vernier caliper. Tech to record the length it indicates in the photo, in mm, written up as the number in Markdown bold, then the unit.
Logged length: **3.1** mm
